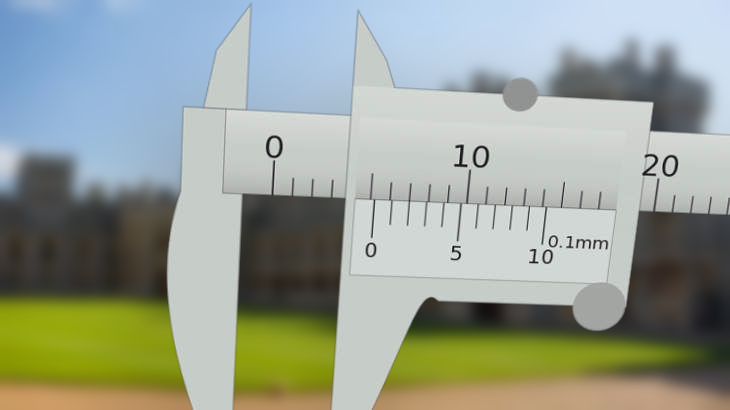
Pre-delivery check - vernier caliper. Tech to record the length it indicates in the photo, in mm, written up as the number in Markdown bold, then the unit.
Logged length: **5.2** mm
